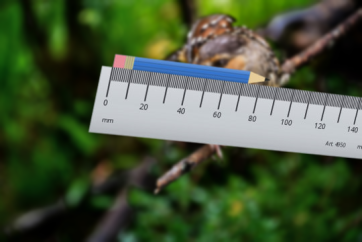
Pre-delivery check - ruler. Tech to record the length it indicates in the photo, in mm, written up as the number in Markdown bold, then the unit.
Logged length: **85** mm
